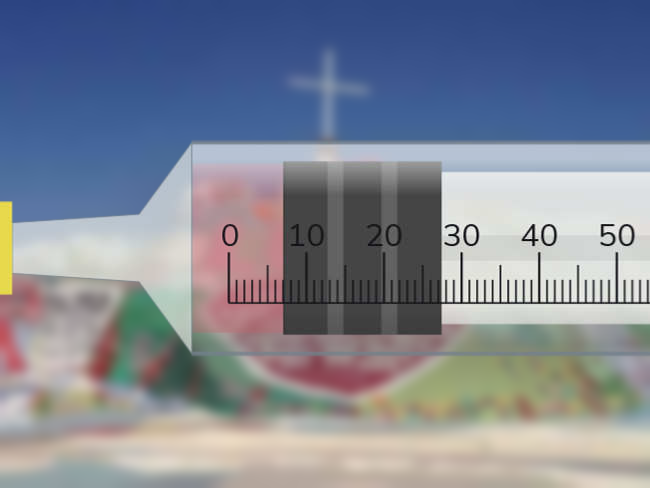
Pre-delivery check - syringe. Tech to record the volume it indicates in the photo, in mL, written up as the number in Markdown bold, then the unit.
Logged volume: **7** mL
